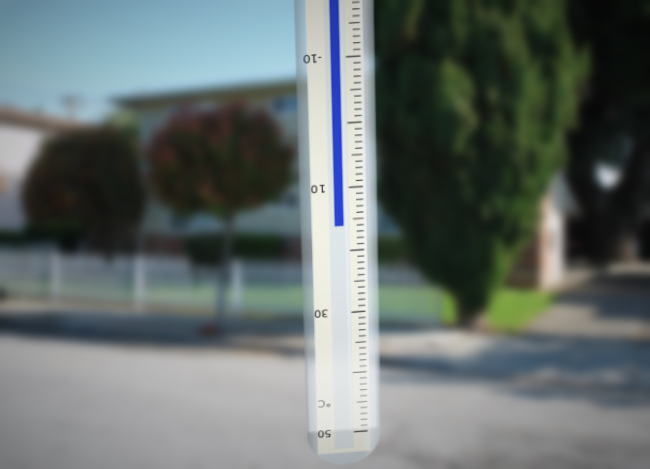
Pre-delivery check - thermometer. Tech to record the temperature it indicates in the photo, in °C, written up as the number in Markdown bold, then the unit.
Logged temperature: **16** °C
